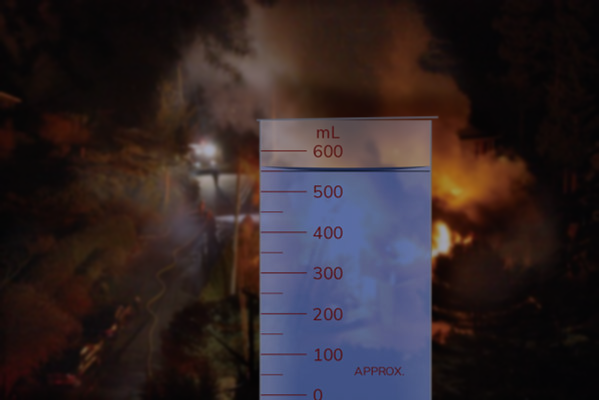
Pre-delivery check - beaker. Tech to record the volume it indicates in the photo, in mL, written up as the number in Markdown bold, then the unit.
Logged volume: **550** mL
